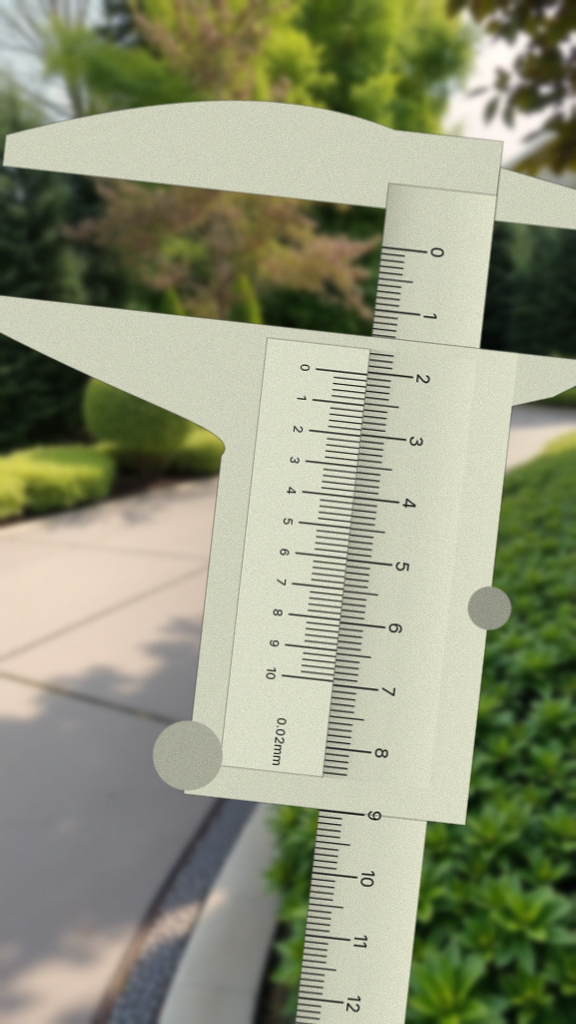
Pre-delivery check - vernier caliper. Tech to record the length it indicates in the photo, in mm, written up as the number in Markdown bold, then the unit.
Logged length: **20.4** mm
